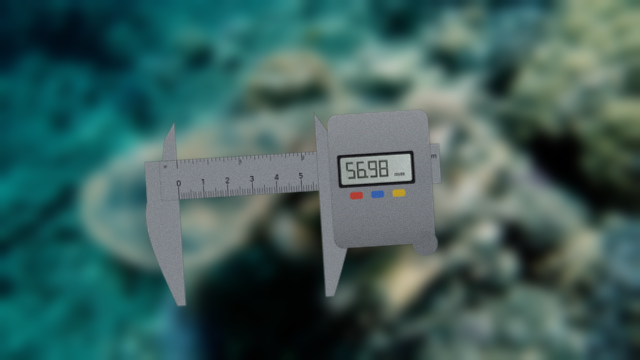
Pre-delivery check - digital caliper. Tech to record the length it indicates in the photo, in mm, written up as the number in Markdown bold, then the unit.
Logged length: **56.98** mm
